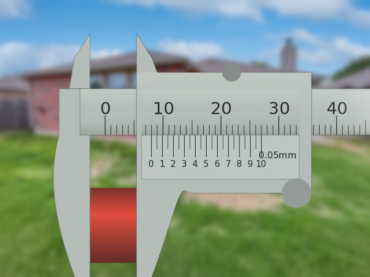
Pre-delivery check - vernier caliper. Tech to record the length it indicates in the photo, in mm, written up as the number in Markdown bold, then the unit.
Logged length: **8.0** mm
